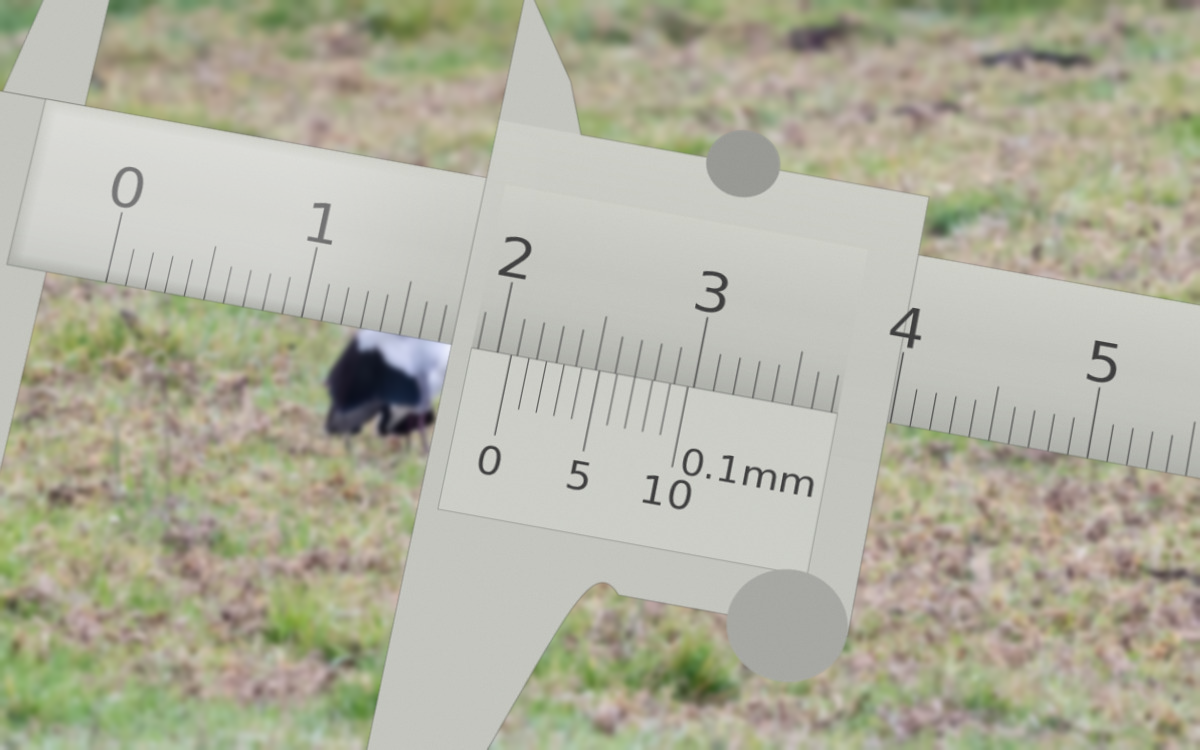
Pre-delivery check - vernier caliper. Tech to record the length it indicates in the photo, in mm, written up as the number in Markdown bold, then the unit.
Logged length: **20.7** mm
